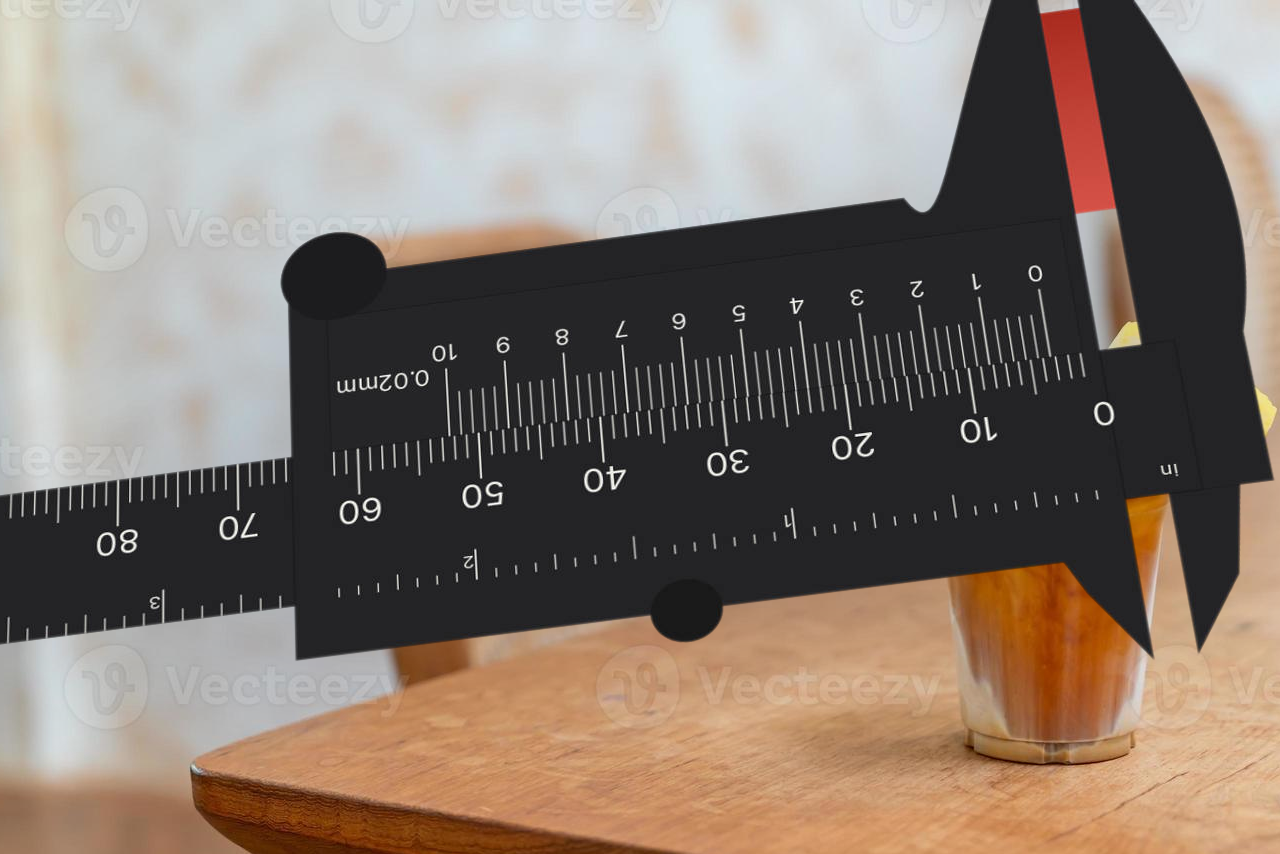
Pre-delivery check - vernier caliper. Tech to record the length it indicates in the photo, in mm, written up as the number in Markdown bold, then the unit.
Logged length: **3.4** mm
